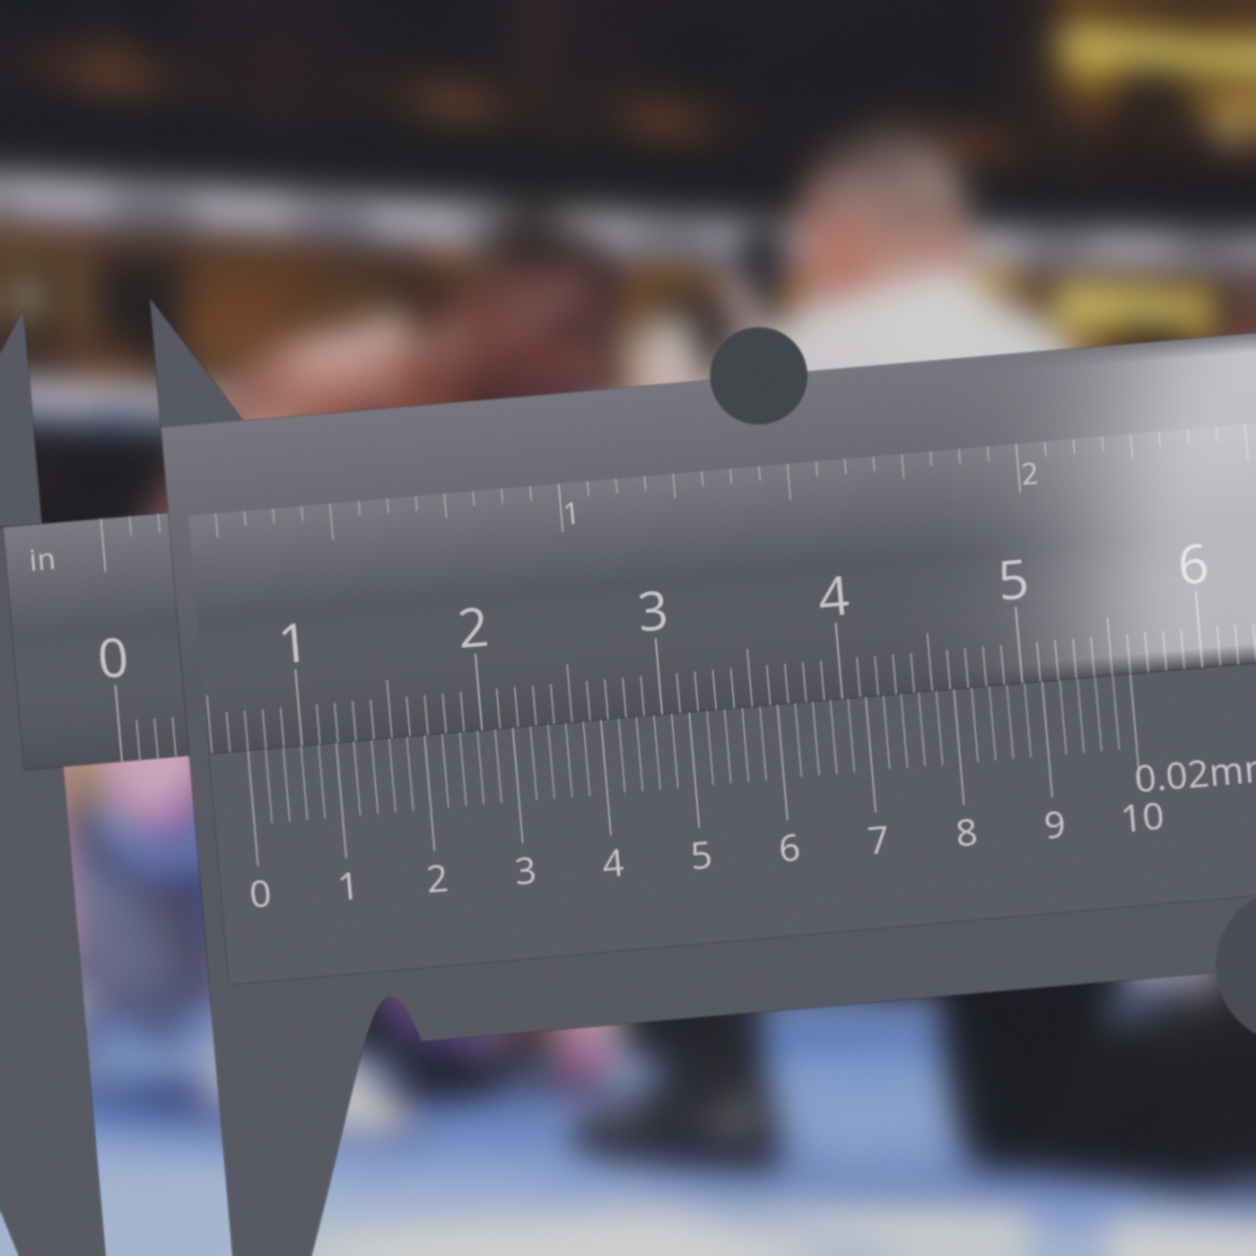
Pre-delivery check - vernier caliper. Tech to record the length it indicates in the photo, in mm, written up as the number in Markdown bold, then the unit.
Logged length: **7.0** mm
